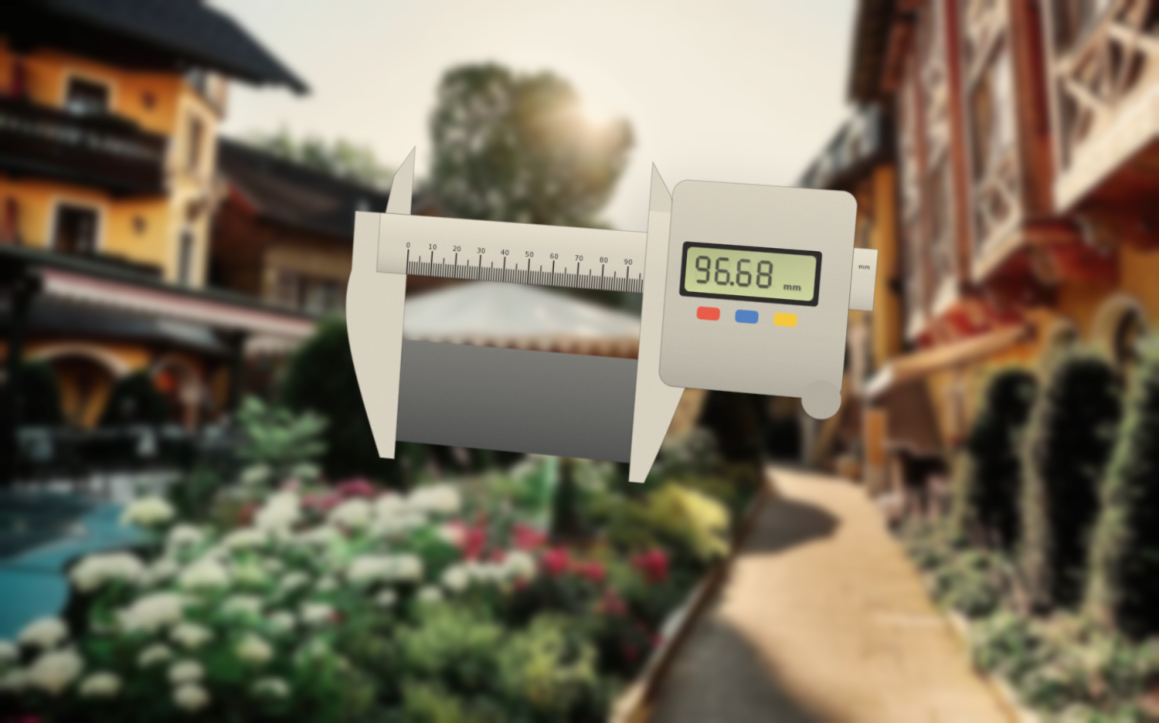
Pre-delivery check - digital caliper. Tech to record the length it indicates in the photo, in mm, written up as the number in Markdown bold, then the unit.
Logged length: **96.68** mm
